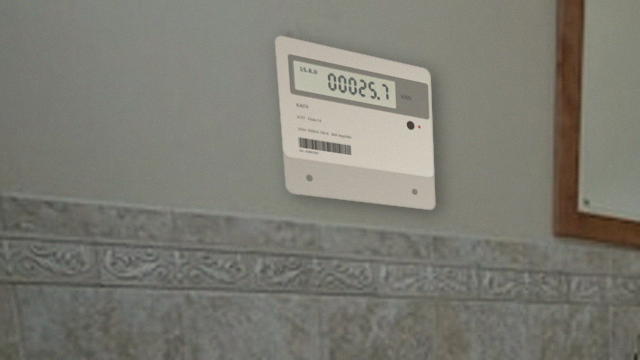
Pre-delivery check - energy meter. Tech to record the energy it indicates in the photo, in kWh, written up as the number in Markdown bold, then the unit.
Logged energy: **25.7** kWh
